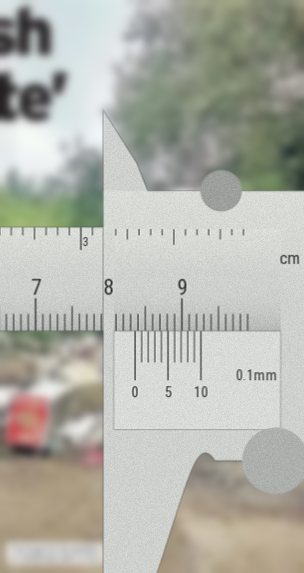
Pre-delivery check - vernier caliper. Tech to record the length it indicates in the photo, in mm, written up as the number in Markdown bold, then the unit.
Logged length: **83.6** mm
